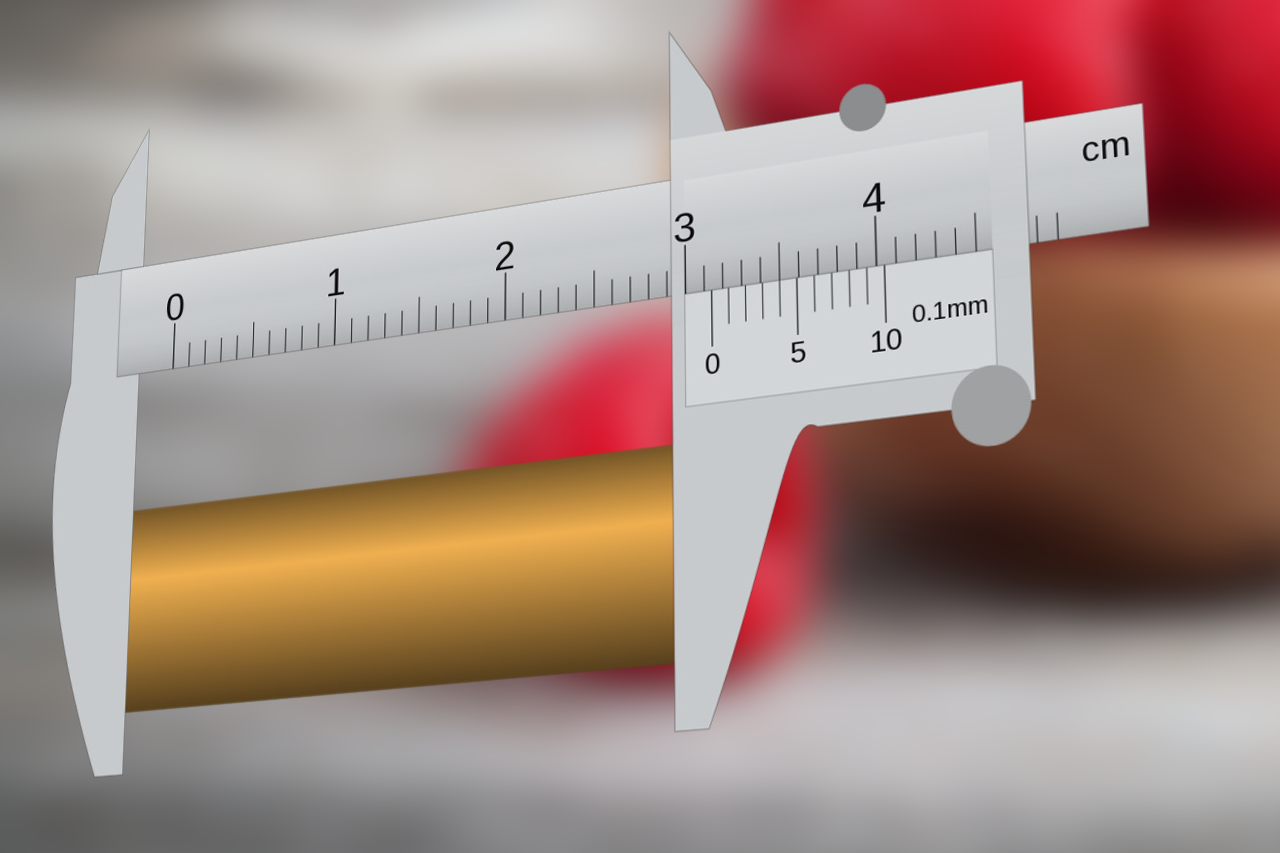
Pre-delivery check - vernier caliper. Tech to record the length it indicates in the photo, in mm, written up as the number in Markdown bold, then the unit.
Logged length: **31.4** mm
